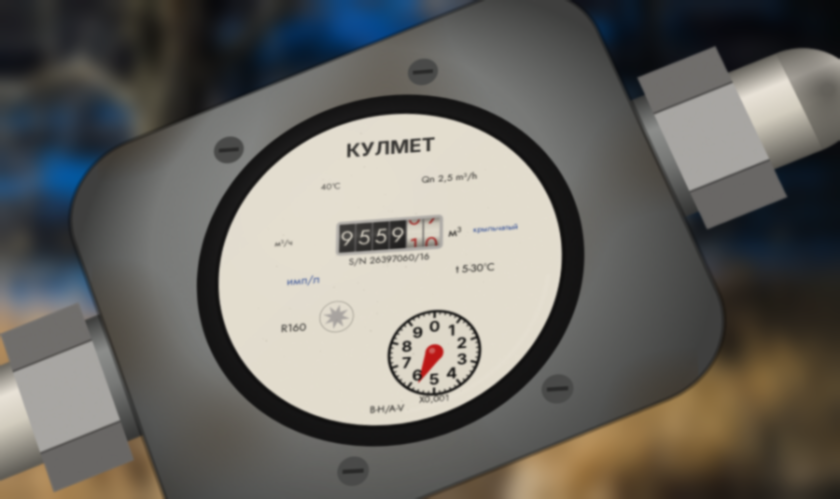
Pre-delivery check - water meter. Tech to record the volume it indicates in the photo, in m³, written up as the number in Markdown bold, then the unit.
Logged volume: **9559.095** m³
